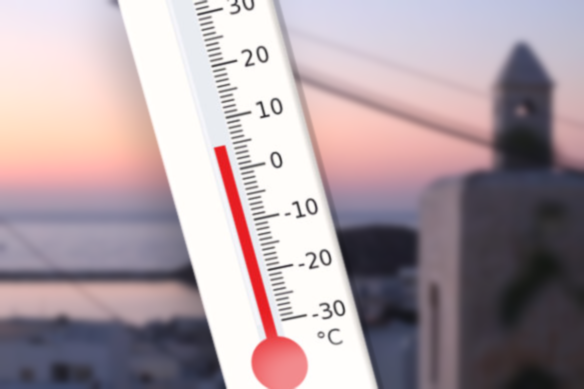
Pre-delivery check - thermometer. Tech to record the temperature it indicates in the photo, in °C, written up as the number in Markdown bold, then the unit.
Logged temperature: **5** °C
